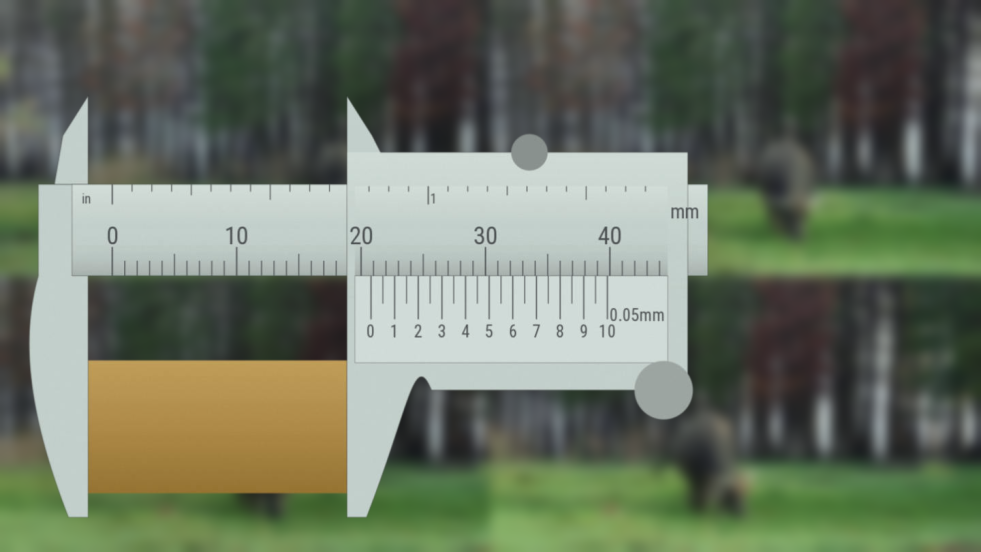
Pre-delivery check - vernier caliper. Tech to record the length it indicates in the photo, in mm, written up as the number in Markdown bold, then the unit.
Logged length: **20.8** mm
